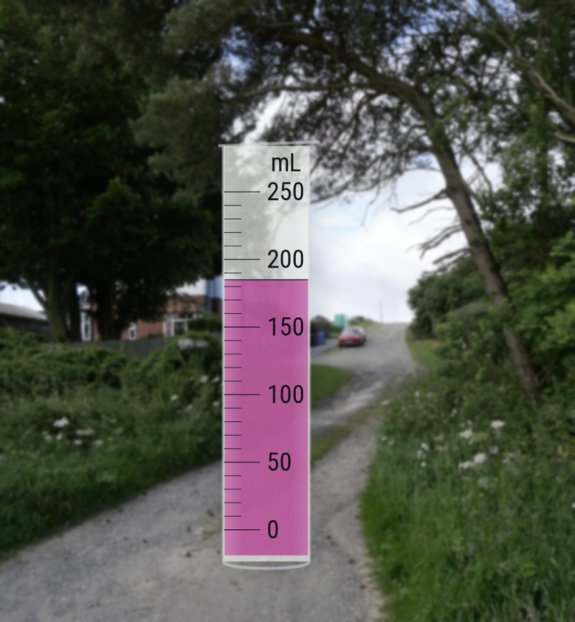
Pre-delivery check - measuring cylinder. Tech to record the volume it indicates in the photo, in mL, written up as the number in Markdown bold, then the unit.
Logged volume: **185** mL
